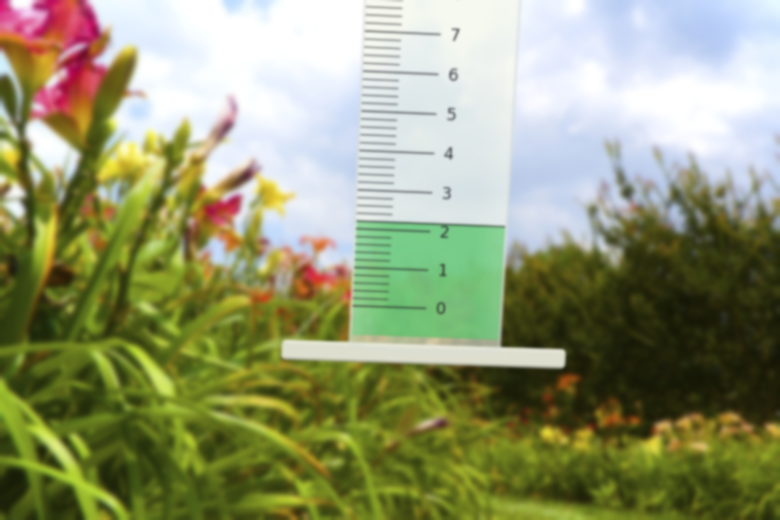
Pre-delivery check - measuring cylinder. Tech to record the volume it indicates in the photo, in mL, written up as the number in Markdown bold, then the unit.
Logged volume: **2.2** mL
